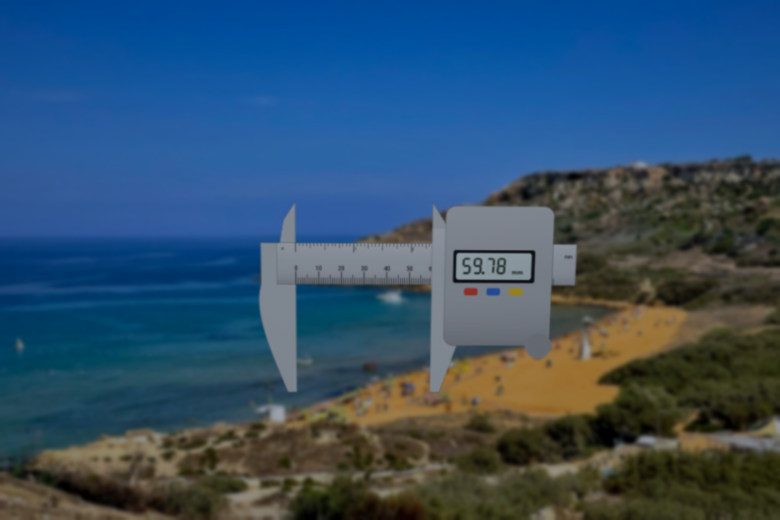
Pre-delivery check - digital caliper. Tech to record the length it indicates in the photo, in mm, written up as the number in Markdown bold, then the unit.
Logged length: **59.78** mm
